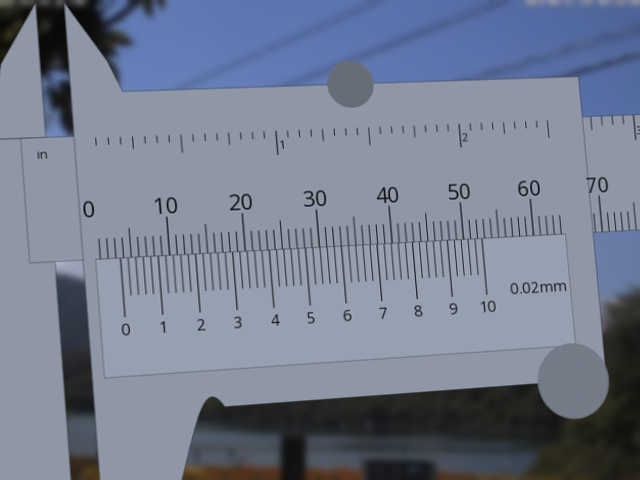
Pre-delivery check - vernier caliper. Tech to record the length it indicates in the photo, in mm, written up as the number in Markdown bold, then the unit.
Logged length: **3.6** mm
